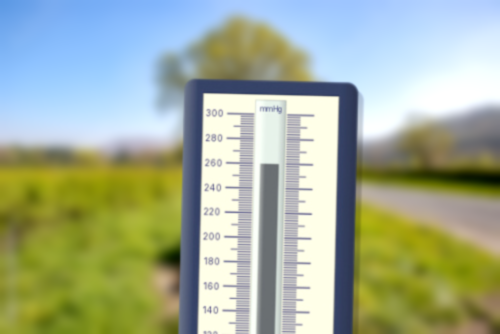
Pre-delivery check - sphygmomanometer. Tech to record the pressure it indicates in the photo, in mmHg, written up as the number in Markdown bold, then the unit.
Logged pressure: **260** mmHg
